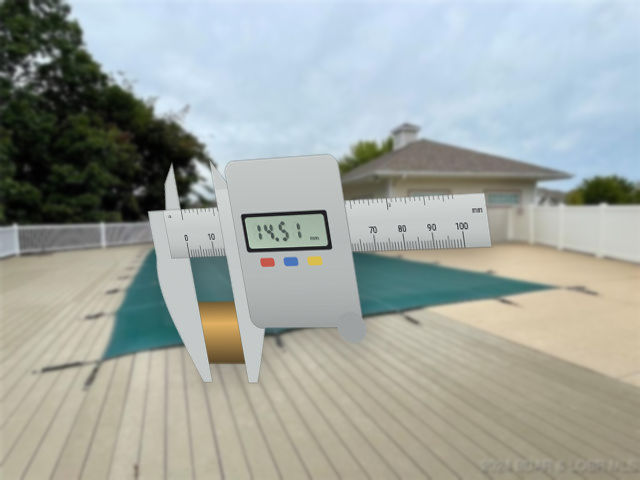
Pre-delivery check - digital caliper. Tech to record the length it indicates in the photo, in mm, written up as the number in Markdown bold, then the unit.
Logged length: **14.51** mm
